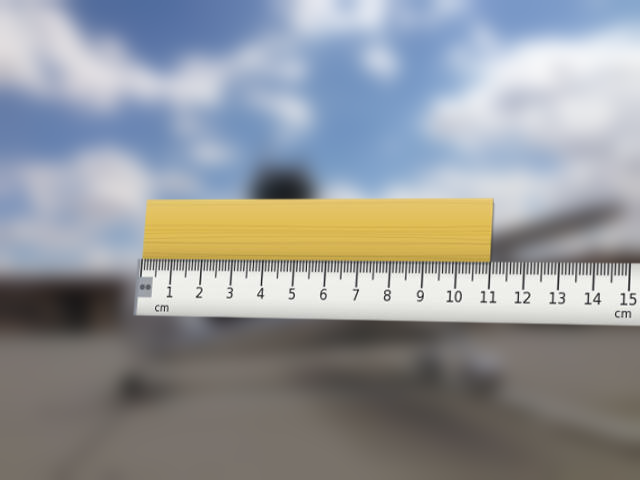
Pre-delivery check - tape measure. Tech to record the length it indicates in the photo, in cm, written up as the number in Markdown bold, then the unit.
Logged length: **11** cm
